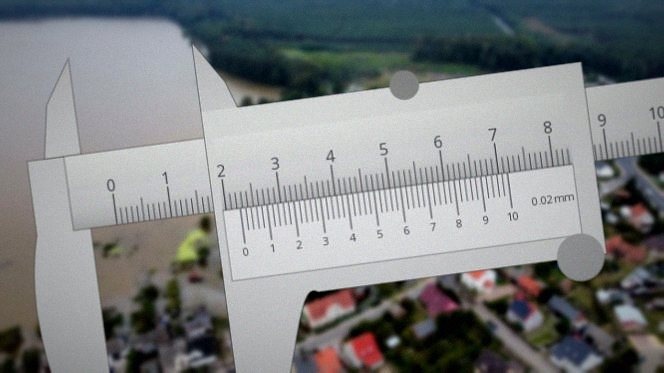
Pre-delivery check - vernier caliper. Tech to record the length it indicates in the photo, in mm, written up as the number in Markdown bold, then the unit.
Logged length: **22.6** mm
